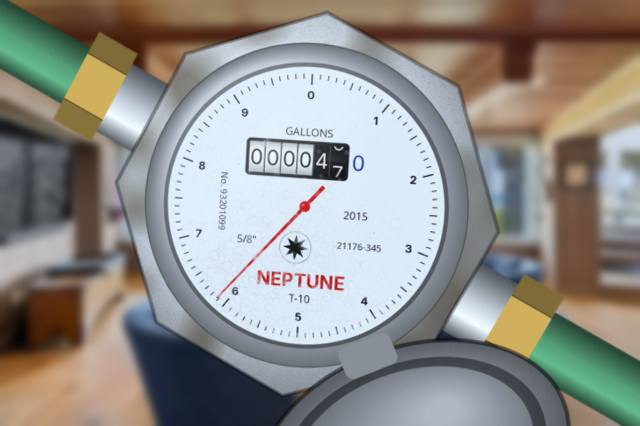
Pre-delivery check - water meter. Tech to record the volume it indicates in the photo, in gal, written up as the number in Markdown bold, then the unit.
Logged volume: **466.1** gal
